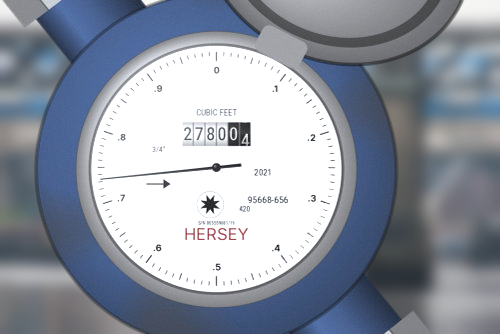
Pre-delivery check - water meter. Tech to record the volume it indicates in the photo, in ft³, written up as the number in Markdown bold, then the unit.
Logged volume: **278003.73** ft³
